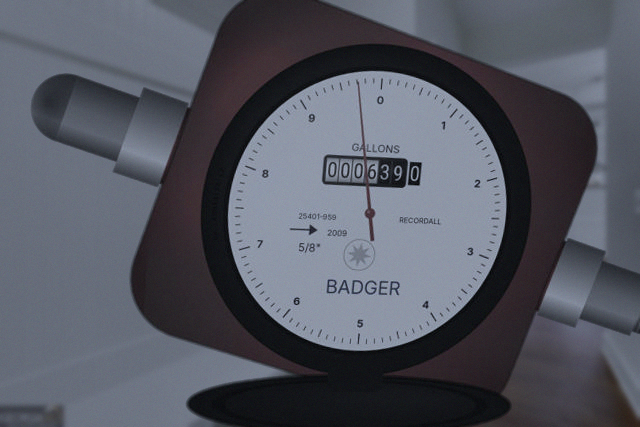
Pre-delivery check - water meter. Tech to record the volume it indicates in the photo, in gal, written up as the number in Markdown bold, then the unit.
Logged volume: **6389.7** gal
